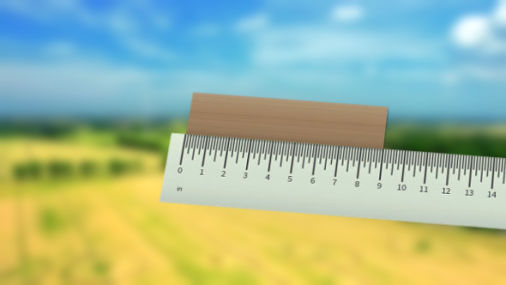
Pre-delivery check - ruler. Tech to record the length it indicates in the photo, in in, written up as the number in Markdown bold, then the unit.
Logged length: **9** in
